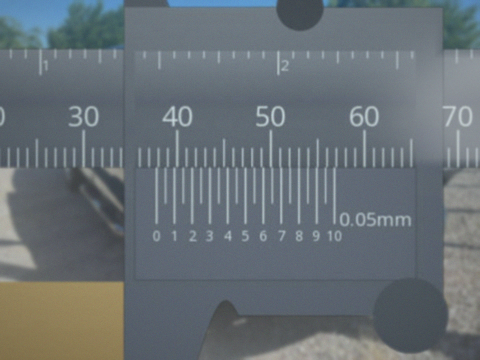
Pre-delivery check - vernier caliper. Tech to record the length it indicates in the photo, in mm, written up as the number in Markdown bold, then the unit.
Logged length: **37.8** mm
